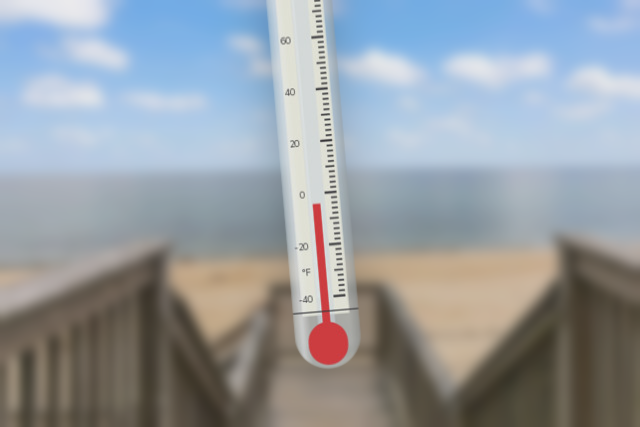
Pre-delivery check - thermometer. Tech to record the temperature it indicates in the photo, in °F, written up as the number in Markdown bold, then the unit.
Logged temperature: **-4** °F
